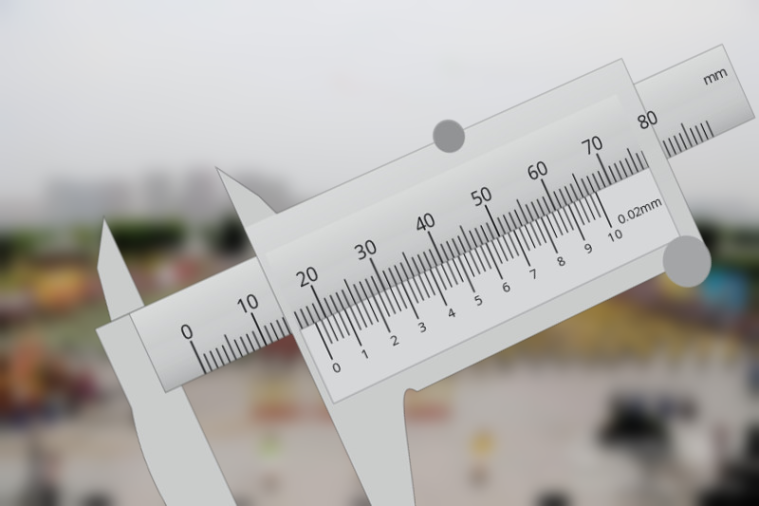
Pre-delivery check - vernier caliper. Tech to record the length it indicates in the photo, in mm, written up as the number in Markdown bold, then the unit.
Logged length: **18.2** mm
